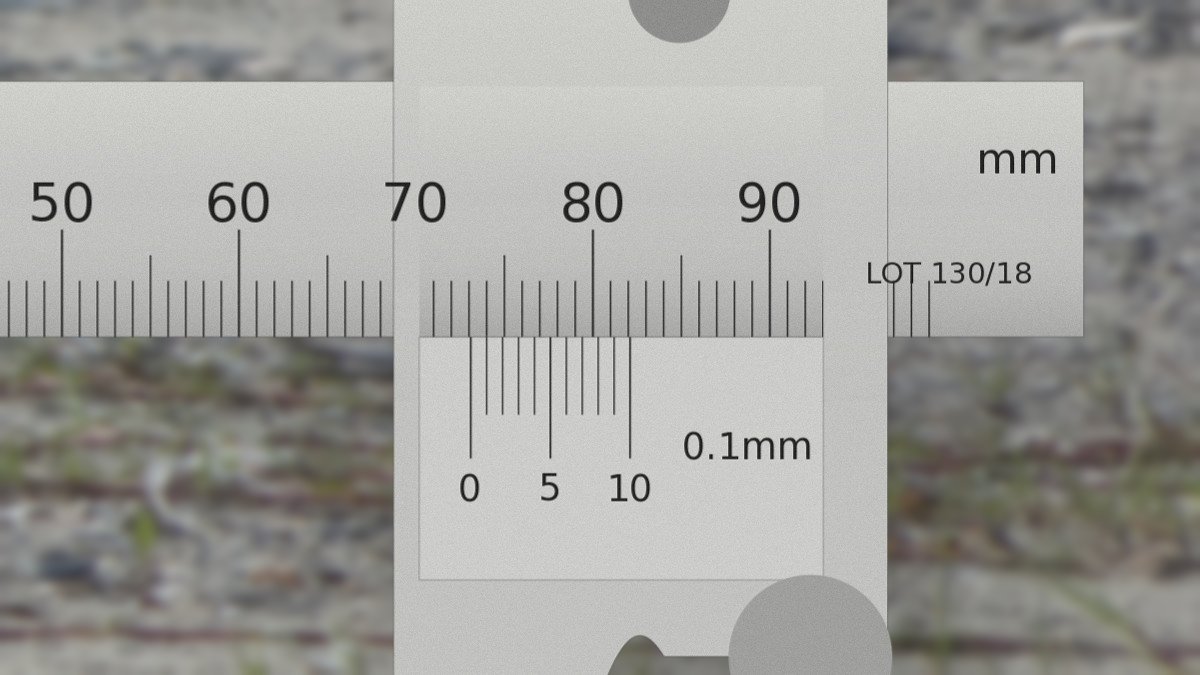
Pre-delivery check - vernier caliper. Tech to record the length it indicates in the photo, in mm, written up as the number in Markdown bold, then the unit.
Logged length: **73.1** mm
